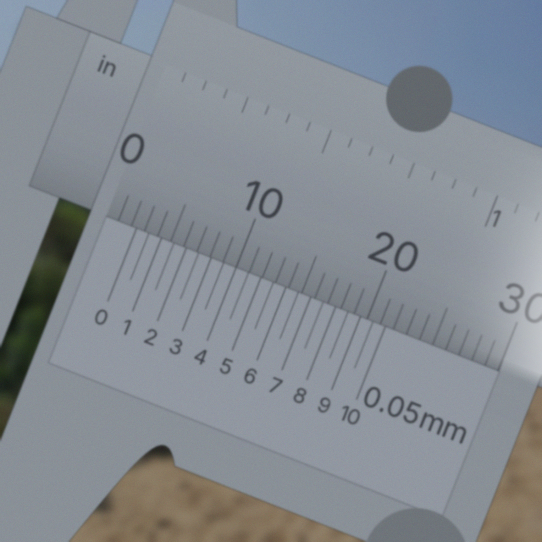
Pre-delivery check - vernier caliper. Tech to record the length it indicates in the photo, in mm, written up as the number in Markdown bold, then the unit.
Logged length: **2.4** mm
